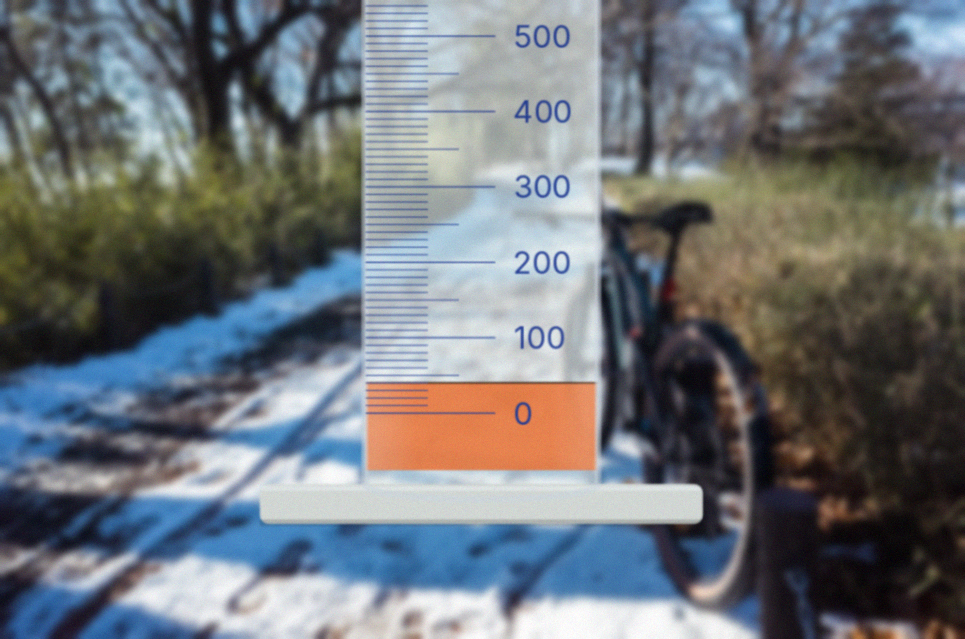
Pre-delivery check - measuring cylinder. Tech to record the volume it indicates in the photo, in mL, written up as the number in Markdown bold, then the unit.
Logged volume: **40** mL
